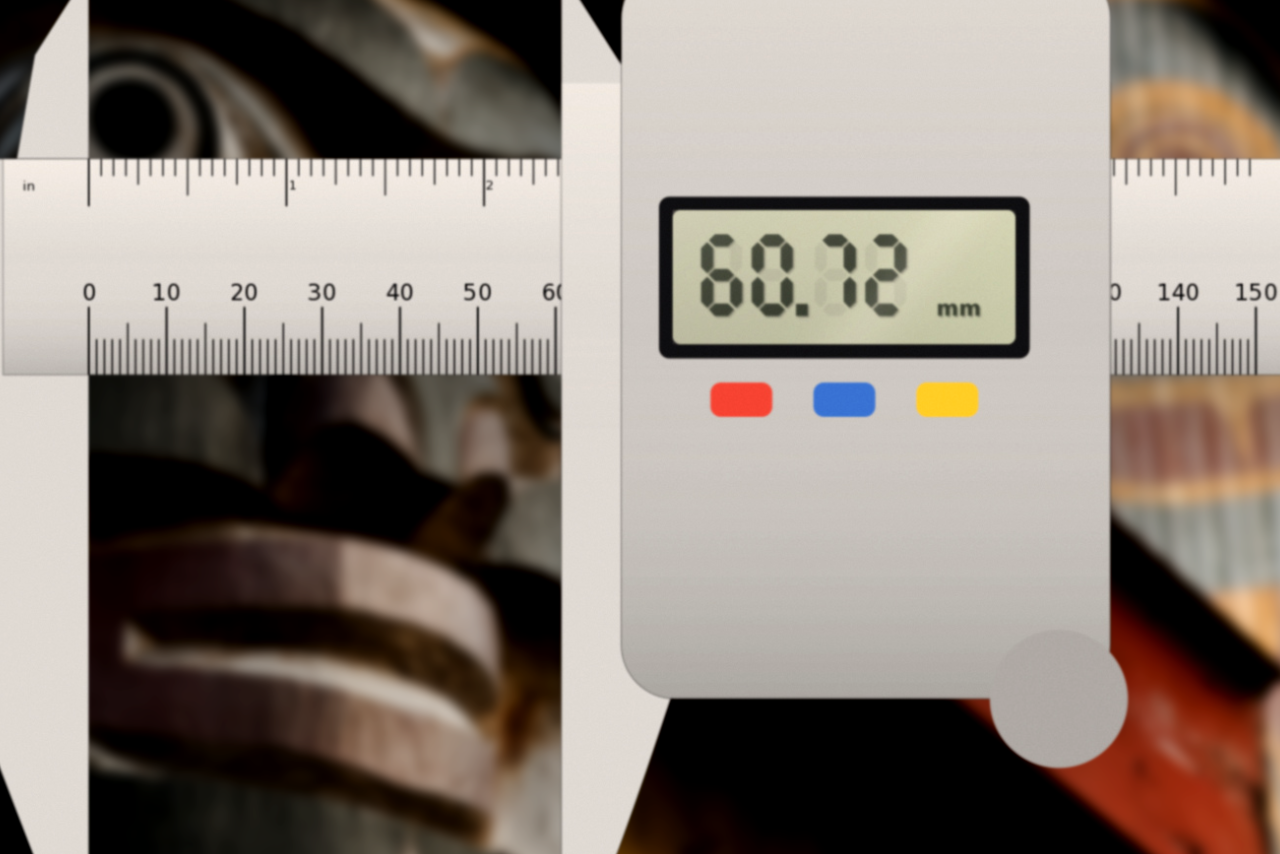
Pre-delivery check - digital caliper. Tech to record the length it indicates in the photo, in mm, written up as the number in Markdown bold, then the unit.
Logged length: **60.72** mm
